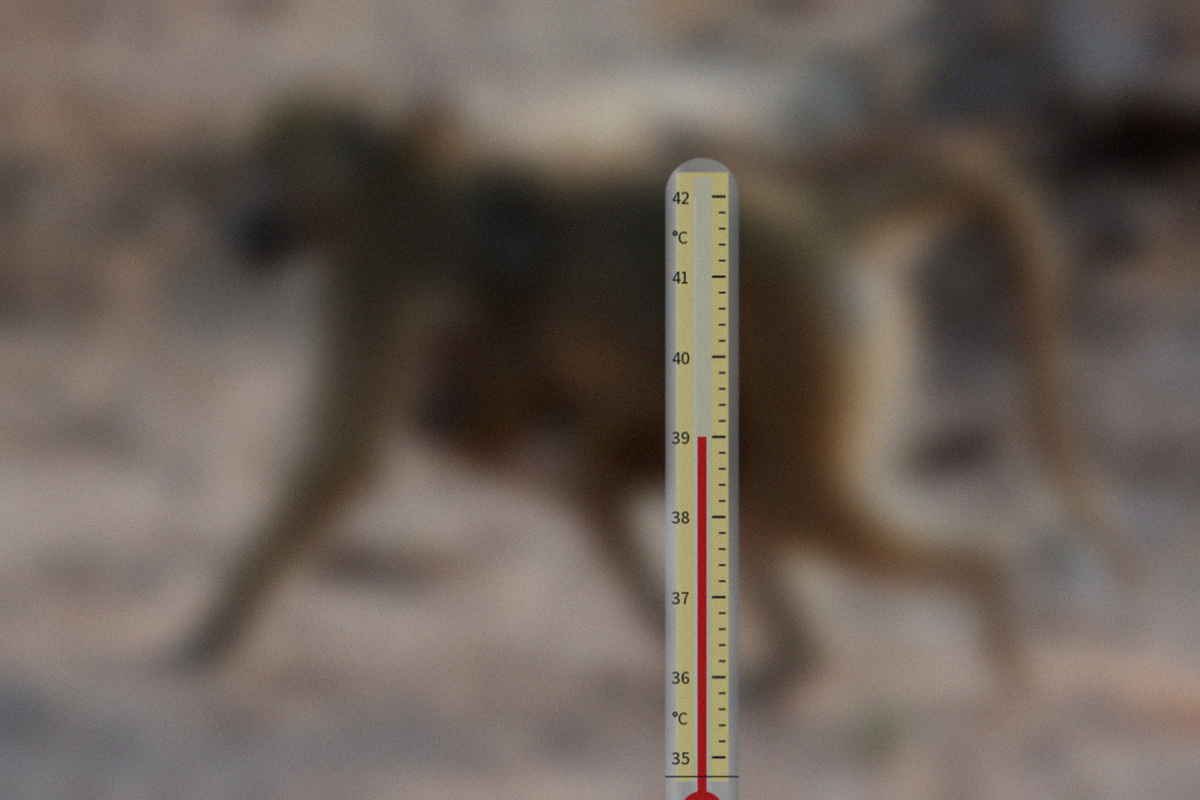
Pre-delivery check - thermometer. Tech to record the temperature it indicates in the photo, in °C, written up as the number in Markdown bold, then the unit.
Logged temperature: **39** °C
